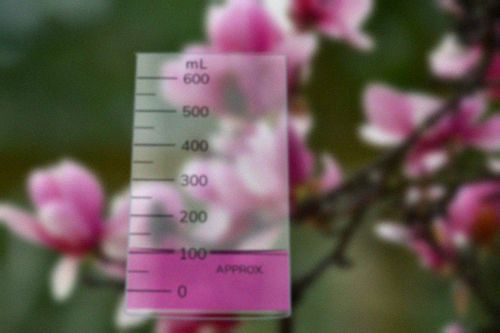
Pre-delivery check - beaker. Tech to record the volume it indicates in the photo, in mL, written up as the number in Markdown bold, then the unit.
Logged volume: **100** mL
